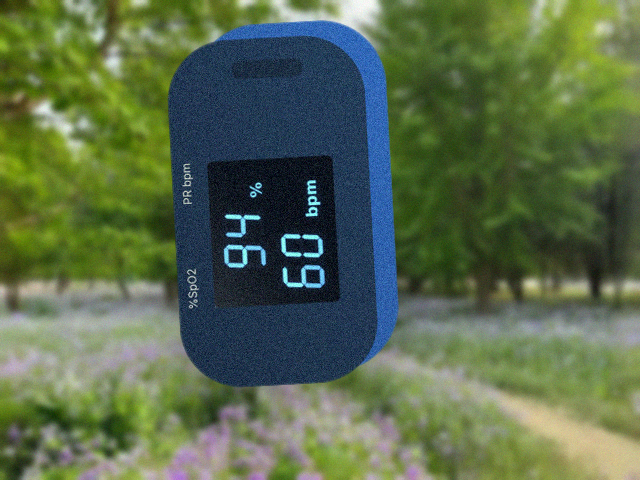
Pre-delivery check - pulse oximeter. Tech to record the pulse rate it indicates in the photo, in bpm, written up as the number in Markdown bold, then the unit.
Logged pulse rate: **60** bpm
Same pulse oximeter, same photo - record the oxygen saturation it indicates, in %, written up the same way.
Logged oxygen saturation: **94** %
